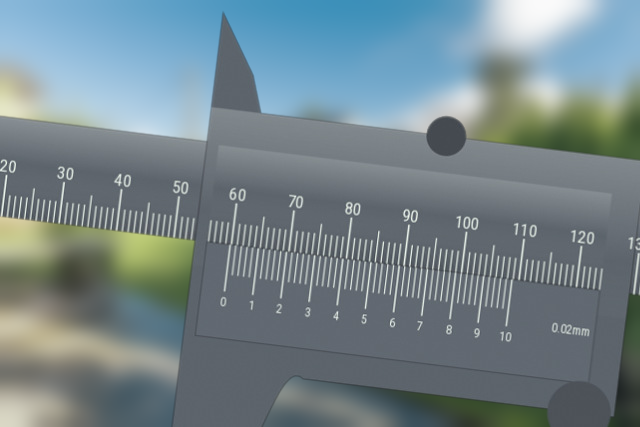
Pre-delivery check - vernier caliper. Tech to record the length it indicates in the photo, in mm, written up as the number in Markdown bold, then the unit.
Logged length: **59.8** mm
